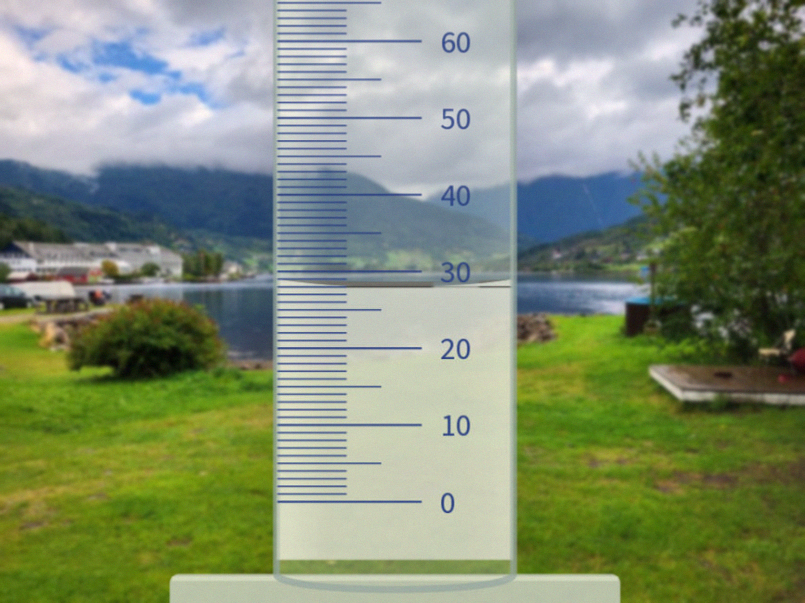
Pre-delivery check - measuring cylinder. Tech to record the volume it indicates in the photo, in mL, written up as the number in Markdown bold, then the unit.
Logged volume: **28** mL
